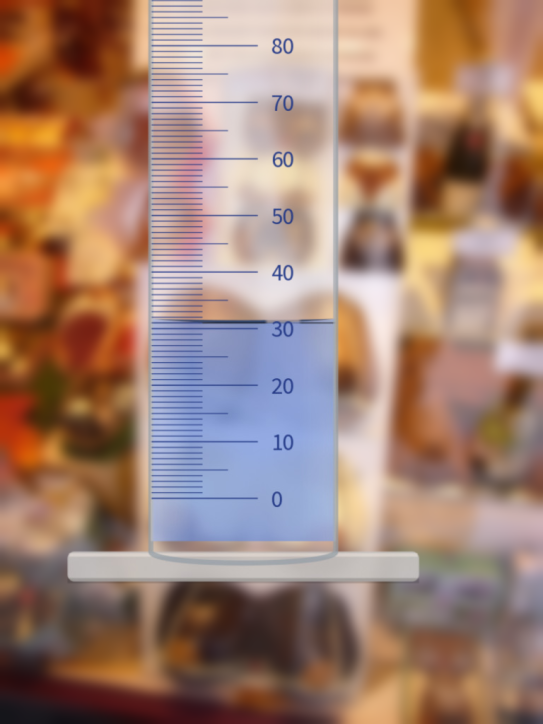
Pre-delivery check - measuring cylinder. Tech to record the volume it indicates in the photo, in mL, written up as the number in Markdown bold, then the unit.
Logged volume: **31** mL
